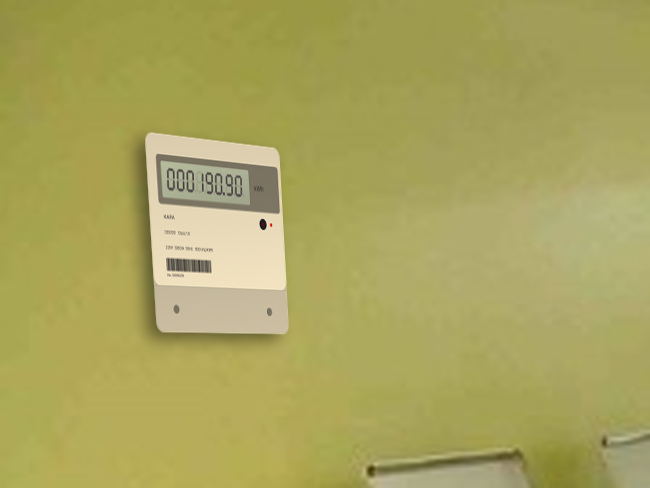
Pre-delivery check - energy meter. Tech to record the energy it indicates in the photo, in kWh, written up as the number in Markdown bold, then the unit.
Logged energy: **190.90** kWh
